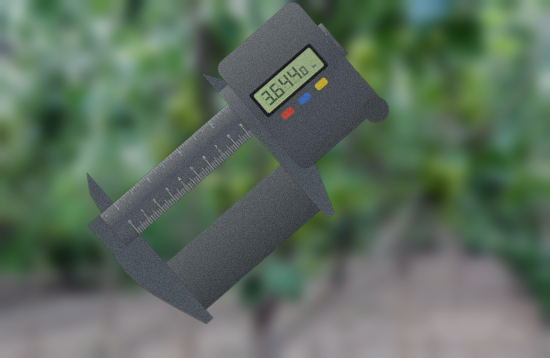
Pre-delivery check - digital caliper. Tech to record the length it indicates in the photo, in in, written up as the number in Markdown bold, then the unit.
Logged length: **3.6440** in
